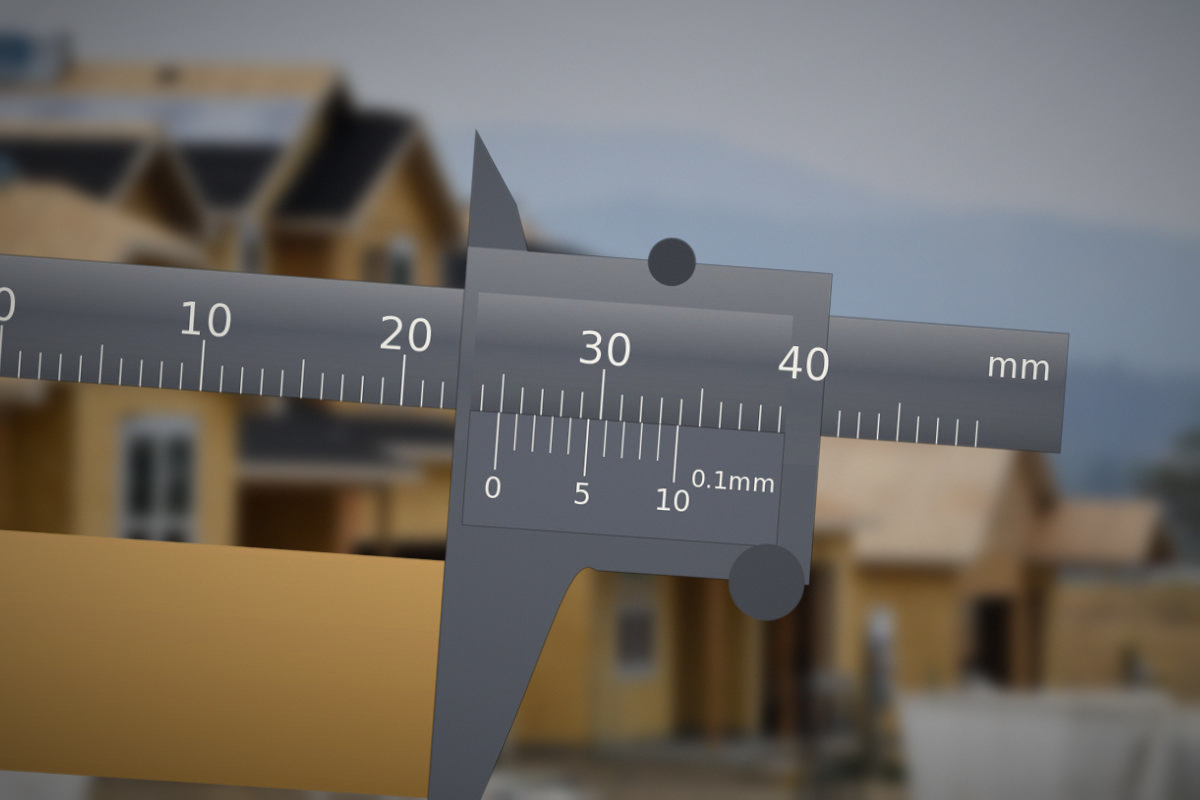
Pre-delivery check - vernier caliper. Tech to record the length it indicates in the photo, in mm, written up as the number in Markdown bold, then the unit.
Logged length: **24.9** mm
